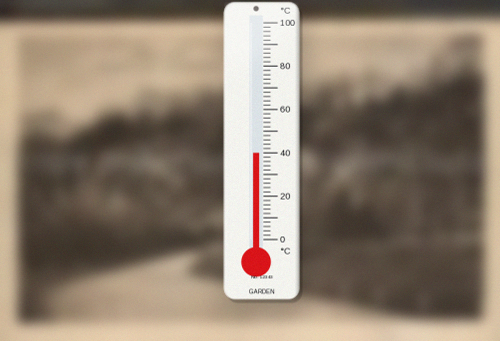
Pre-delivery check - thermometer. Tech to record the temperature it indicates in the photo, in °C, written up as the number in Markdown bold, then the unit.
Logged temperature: **40** °C
